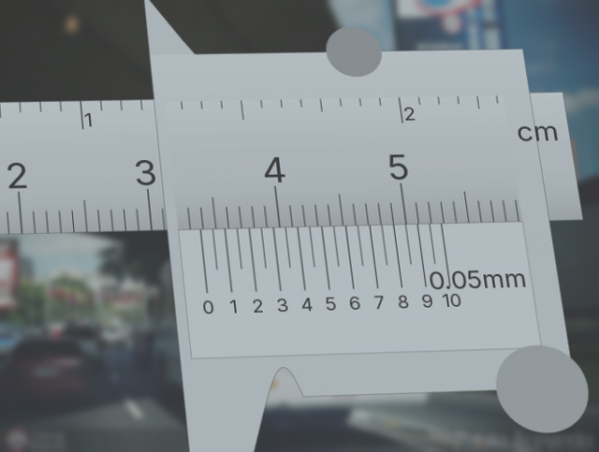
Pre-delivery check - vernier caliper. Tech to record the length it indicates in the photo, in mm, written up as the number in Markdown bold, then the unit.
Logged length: **33.8** mm
